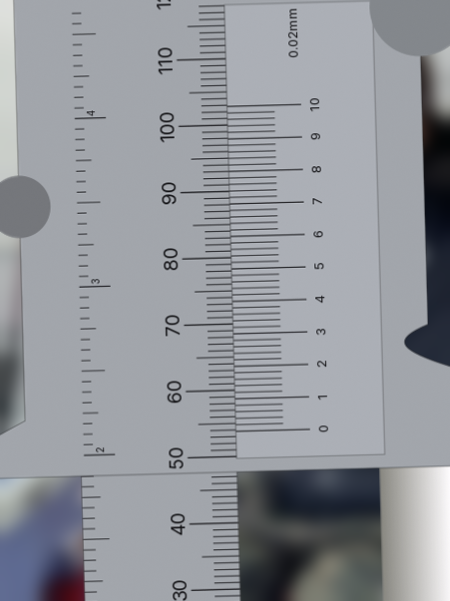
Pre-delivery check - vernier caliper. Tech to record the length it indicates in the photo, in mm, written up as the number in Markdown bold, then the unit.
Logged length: **53.8** mm
